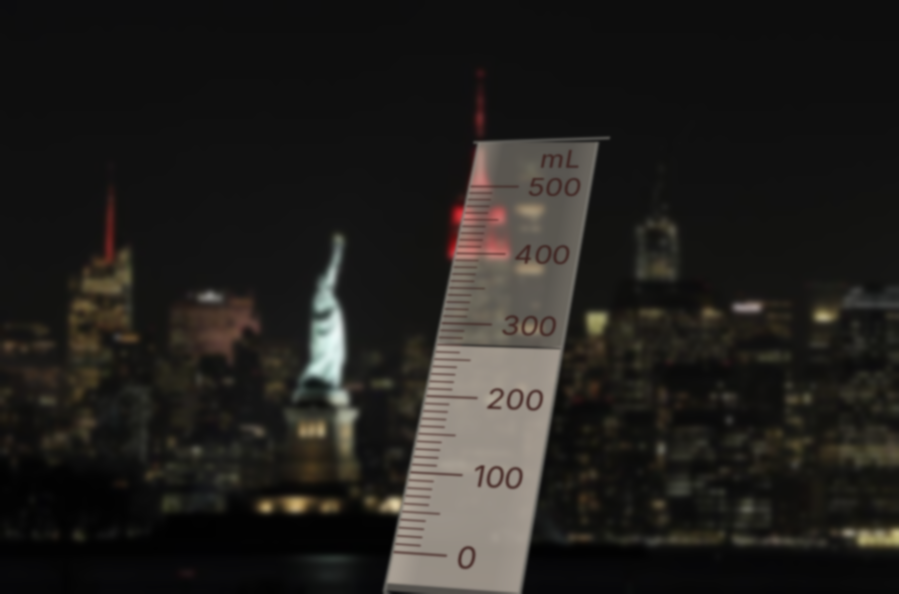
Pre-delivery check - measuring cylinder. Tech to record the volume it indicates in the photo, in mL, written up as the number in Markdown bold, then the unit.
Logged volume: **270** mL
